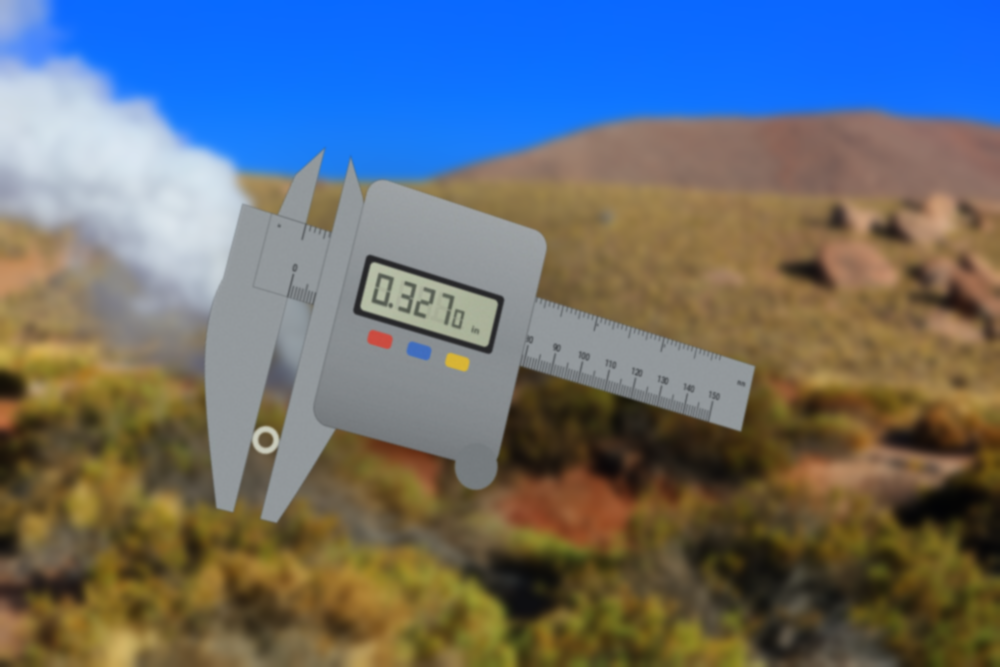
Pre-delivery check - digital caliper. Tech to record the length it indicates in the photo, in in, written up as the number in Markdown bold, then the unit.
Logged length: **0.3270** in
